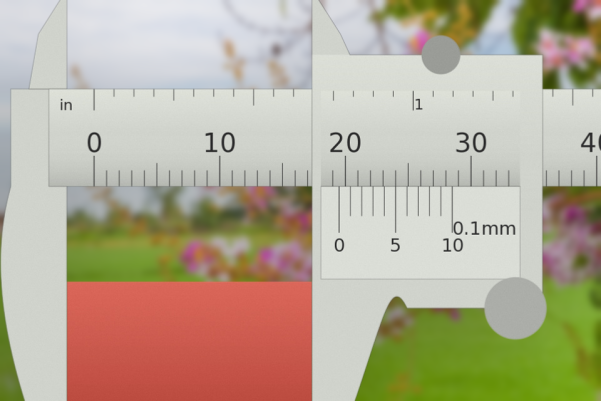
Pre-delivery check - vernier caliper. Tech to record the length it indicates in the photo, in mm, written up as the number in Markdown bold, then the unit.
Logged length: **19.5** mm
